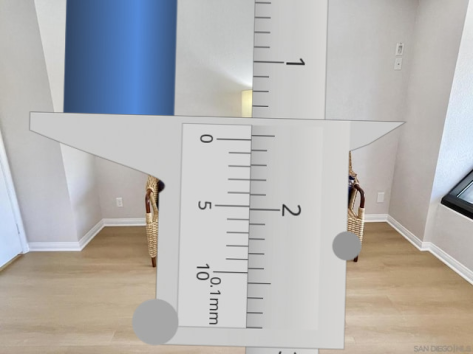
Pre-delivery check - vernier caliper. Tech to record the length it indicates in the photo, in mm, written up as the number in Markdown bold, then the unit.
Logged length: **15.3** mm
